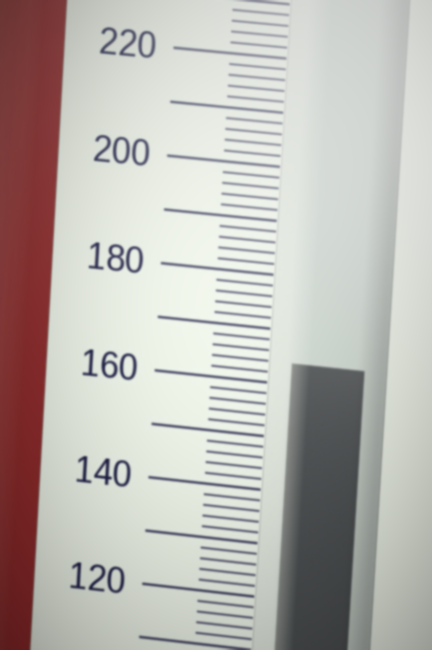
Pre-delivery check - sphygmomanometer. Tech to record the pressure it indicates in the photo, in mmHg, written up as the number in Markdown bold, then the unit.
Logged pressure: **164** mmHg
